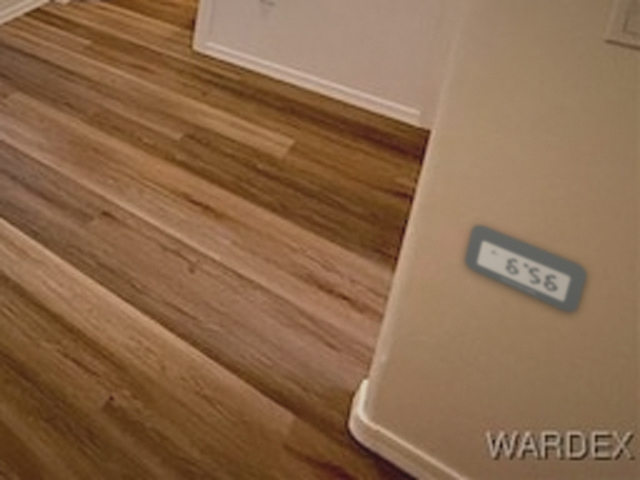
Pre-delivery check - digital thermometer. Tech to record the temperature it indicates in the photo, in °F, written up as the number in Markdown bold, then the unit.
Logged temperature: **95.9** °F
